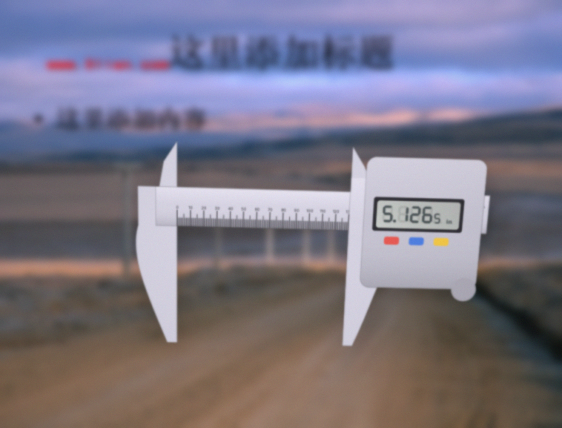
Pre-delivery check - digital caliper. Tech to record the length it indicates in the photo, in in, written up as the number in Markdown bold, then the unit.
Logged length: **5.1265** in
